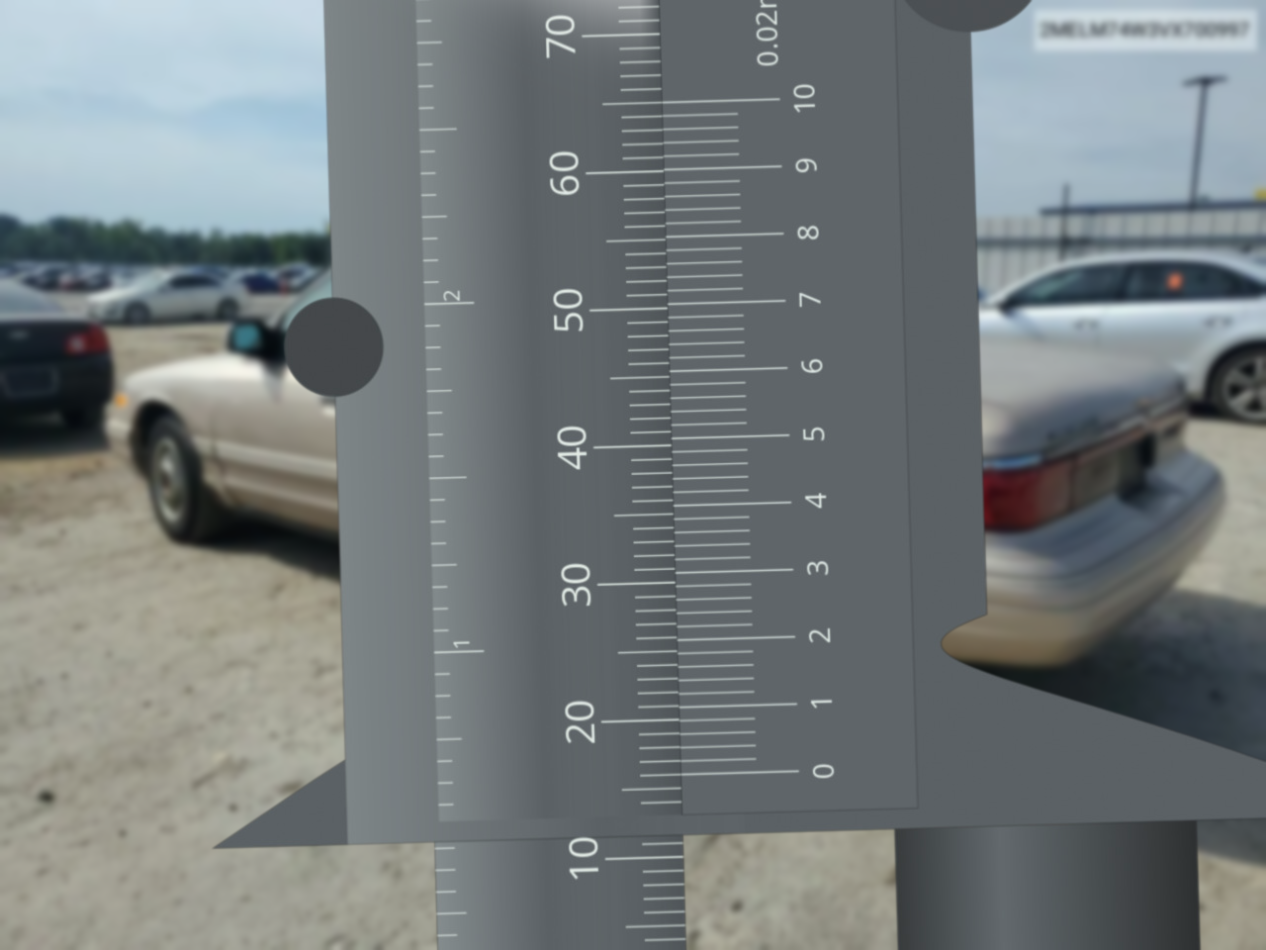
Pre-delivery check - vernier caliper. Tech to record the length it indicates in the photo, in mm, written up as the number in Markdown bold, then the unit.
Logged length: **16.0** mm
